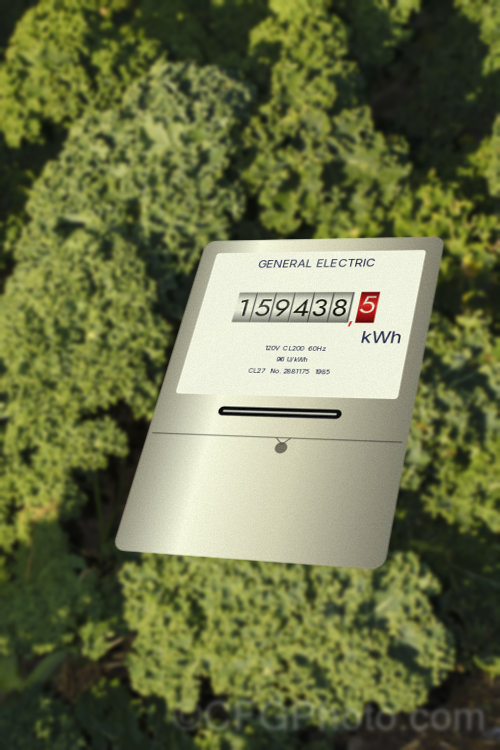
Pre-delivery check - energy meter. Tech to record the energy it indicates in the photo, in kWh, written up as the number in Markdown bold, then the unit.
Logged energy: **159438.5** kWh
